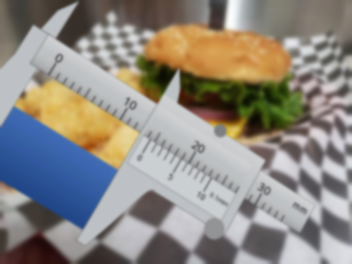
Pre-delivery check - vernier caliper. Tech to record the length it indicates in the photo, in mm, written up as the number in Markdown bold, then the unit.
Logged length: **14.4** mm
